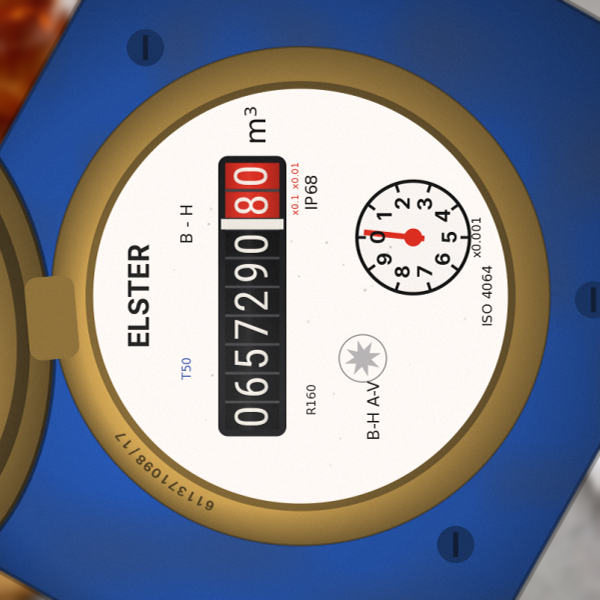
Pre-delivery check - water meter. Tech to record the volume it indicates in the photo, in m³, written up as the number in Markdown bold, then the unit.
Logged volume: **657290.800** m³
